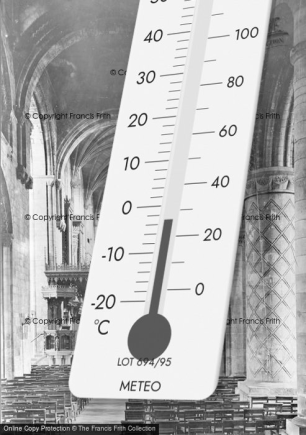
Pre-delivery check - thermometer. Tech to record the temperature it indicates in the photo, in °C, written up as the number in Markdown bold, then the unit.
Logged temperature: **-3** °C
